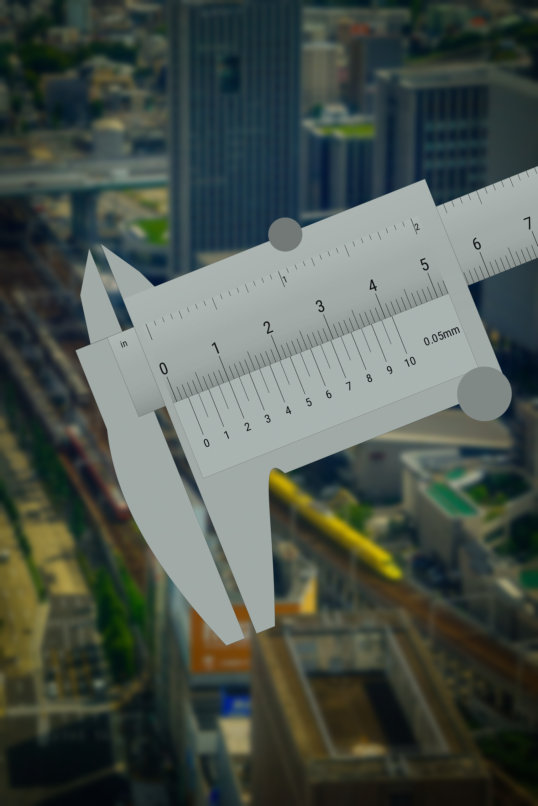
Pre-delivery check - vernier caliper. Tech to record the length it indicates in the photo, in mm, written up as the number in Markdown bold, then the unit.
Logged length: **2.2** mm
